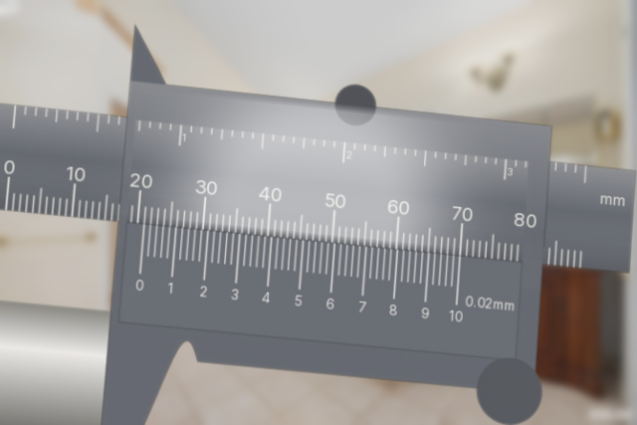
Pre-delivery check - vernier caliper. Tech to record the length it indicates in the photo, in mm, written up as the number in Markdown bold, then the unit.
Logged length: **21.0** mm
